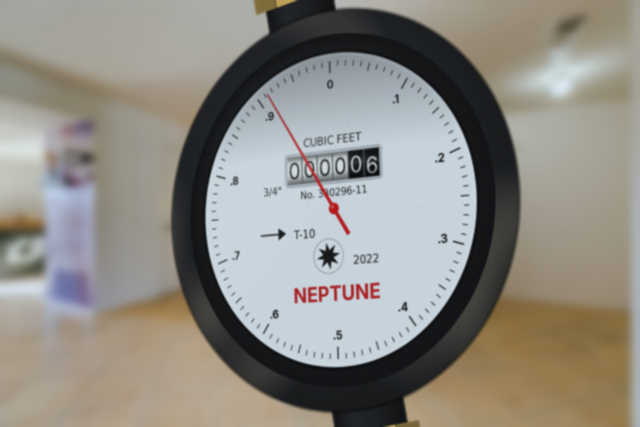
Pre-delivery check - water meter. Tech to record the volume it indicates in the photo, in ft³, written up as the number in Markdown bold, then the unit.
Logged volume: **5.91** ft³
